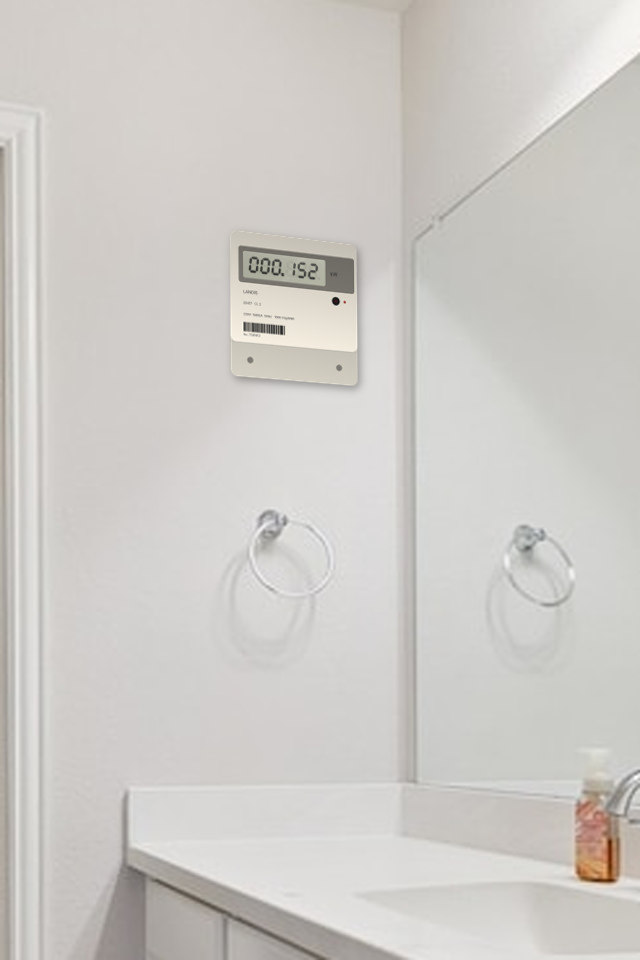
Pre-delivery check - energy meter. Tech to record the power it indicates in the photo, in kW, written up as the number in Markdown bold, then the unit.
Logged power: **0.152** kW
